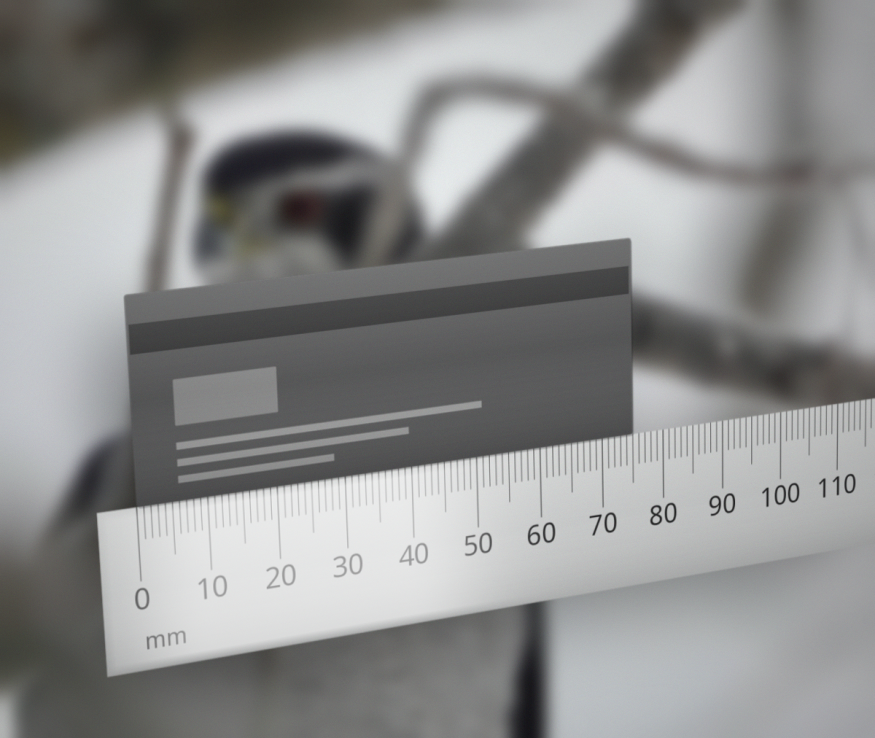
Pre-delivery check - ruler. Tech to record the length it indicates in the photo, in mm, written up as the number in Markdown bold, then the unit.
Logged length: **75** mm
